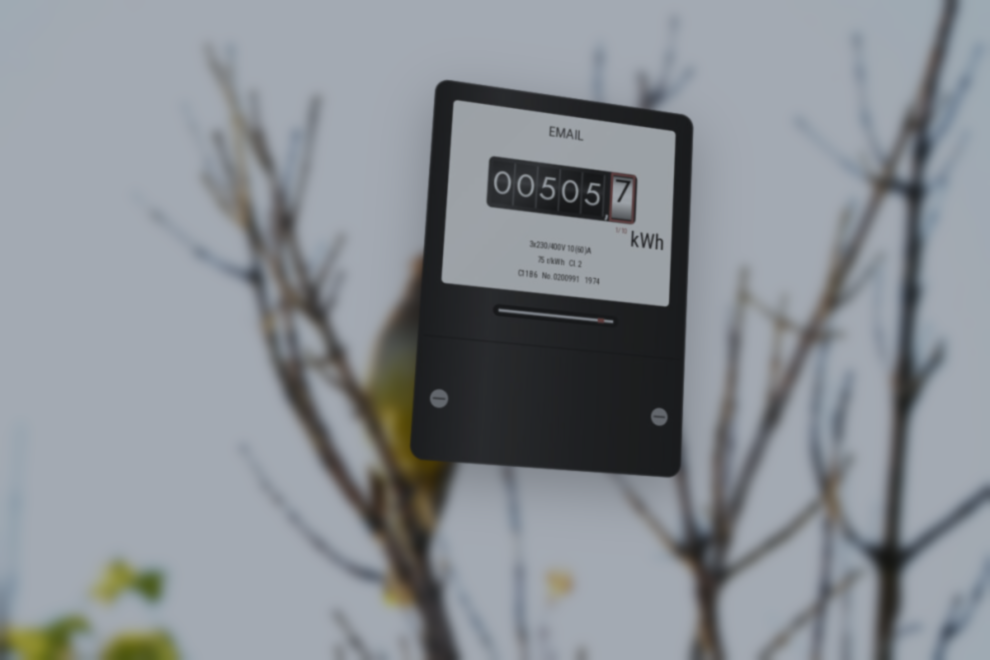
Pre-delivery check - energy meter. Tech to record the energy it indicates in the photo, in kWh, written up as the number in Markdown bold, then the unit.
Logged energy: **505.7** kWh
